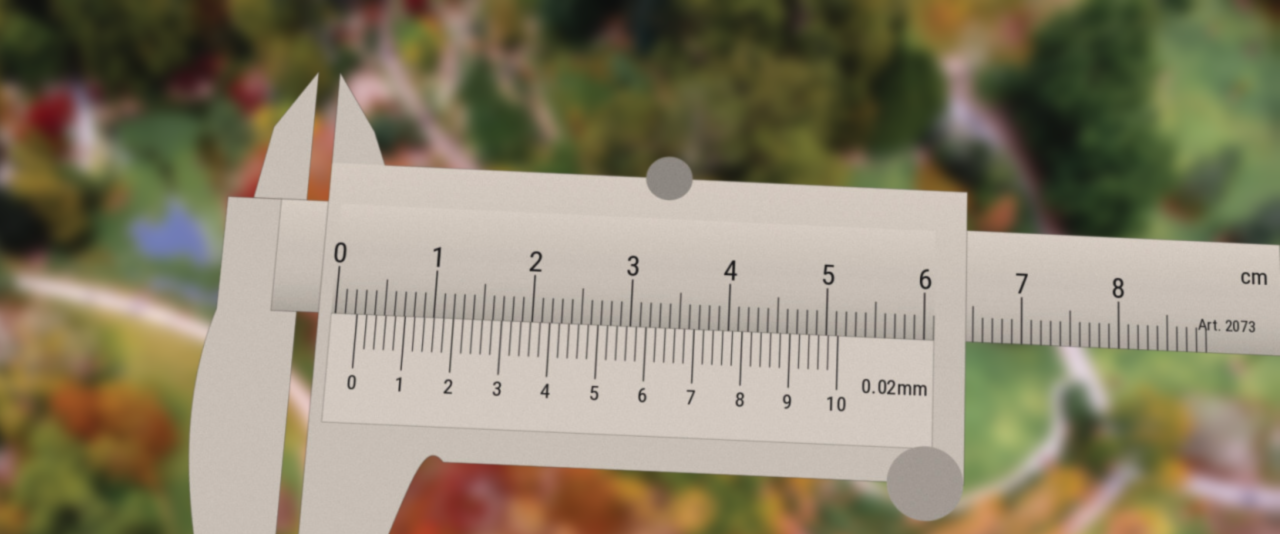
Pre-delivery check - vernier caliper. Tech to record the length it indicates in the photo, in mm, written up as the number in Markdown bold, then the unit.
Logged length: **2.2** mm
